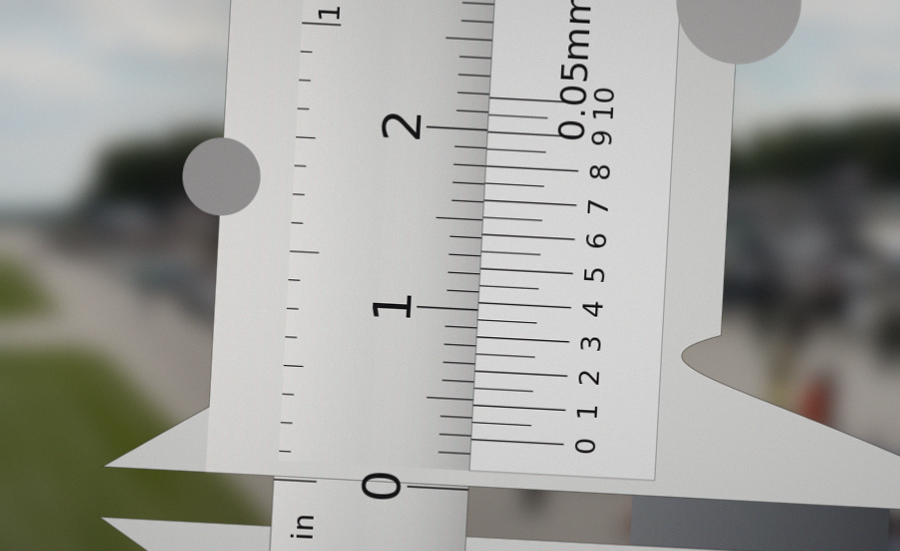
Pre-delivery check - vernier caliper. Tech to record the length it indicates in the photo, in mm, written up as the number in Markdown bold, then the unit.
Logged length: **2.8** mm
